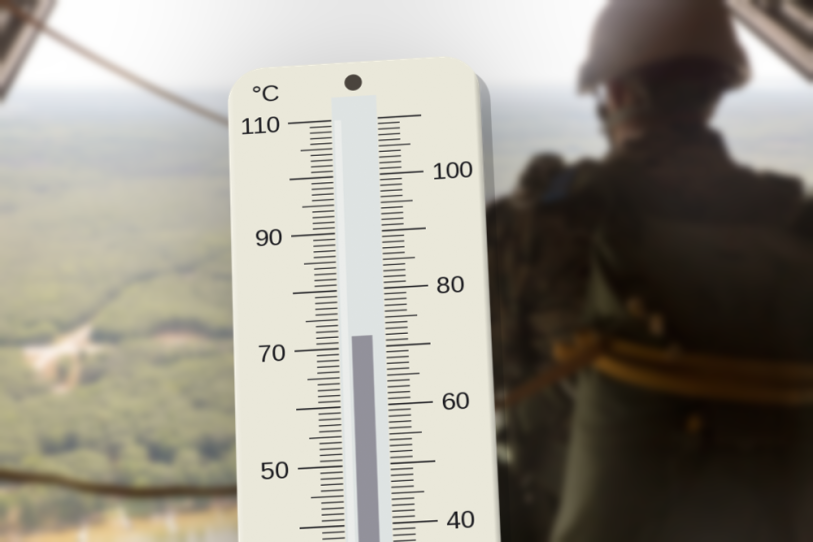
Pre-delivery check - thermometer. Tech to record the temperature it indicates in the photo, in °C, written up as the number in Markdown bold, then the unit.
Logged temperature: **72** °C
